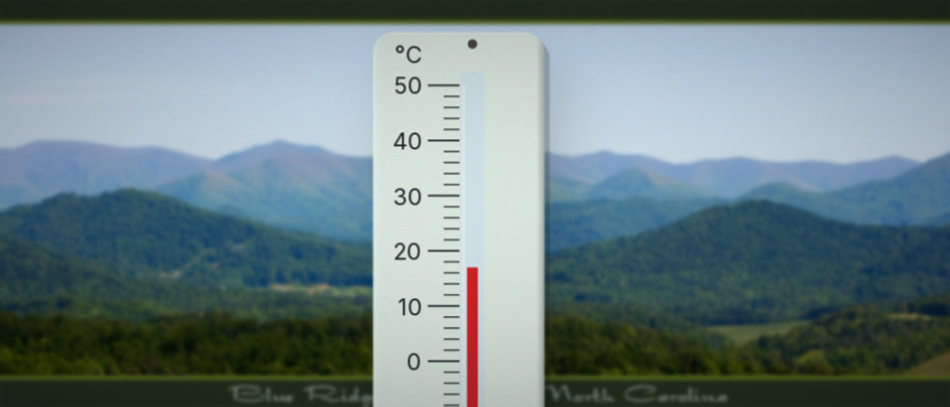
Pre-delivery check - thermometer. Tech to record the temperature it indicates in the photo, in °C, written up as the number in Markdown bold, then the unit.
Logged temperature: **17** °C
